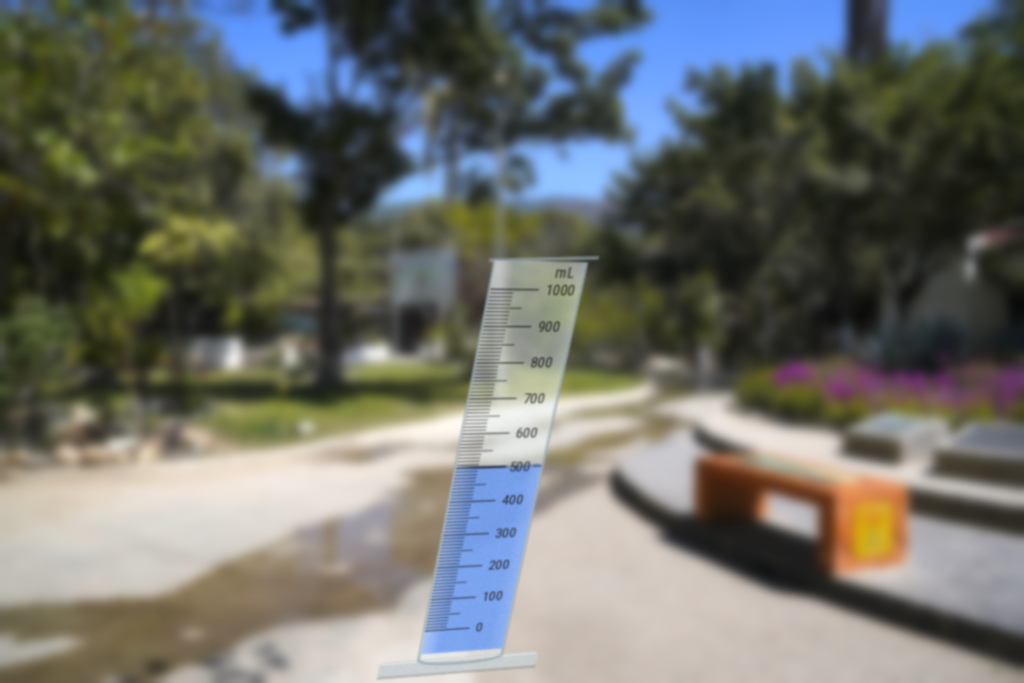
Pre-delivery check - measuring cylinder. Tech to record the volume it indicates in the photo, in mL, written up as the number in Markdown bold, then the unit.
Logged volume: **500** mL
